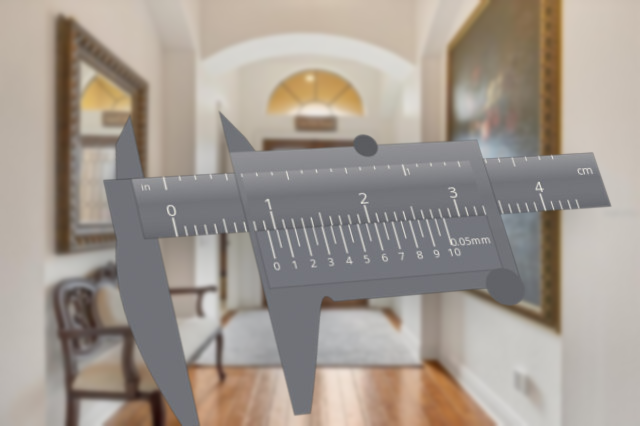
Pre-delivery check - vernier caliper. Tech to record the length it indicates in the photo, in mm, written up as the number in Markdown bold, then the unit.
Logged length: **9.2** mm
